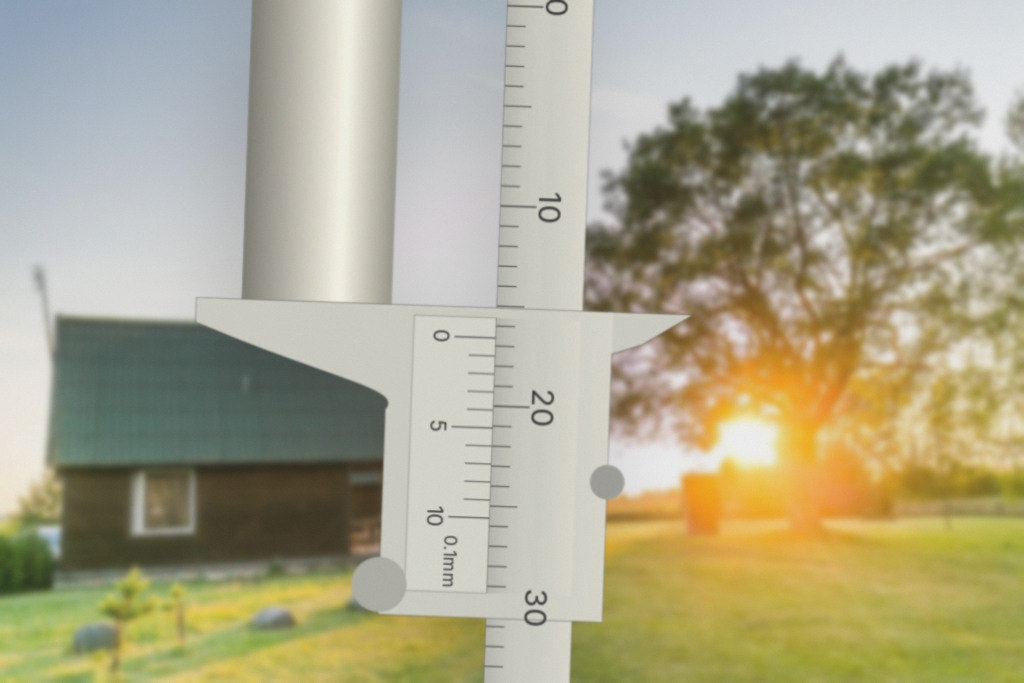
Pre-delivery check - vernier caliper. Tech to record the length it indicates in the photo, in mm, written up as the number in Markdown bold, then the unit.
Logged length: **16.6** mm
